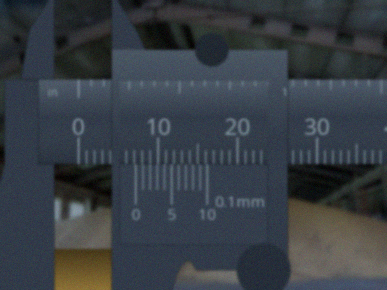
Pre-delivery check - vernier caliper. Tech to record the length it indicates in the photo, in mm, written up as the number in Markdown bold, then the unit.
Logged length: **7.2** mm
